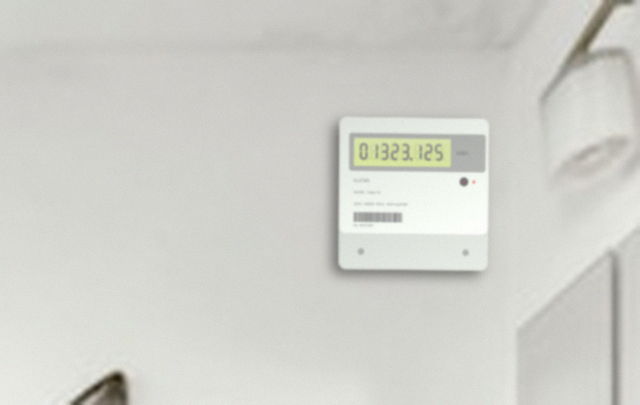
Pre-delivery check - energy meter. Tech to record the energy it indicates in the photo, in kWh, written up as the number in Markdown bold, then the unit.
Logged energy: **1323.125** kWh
